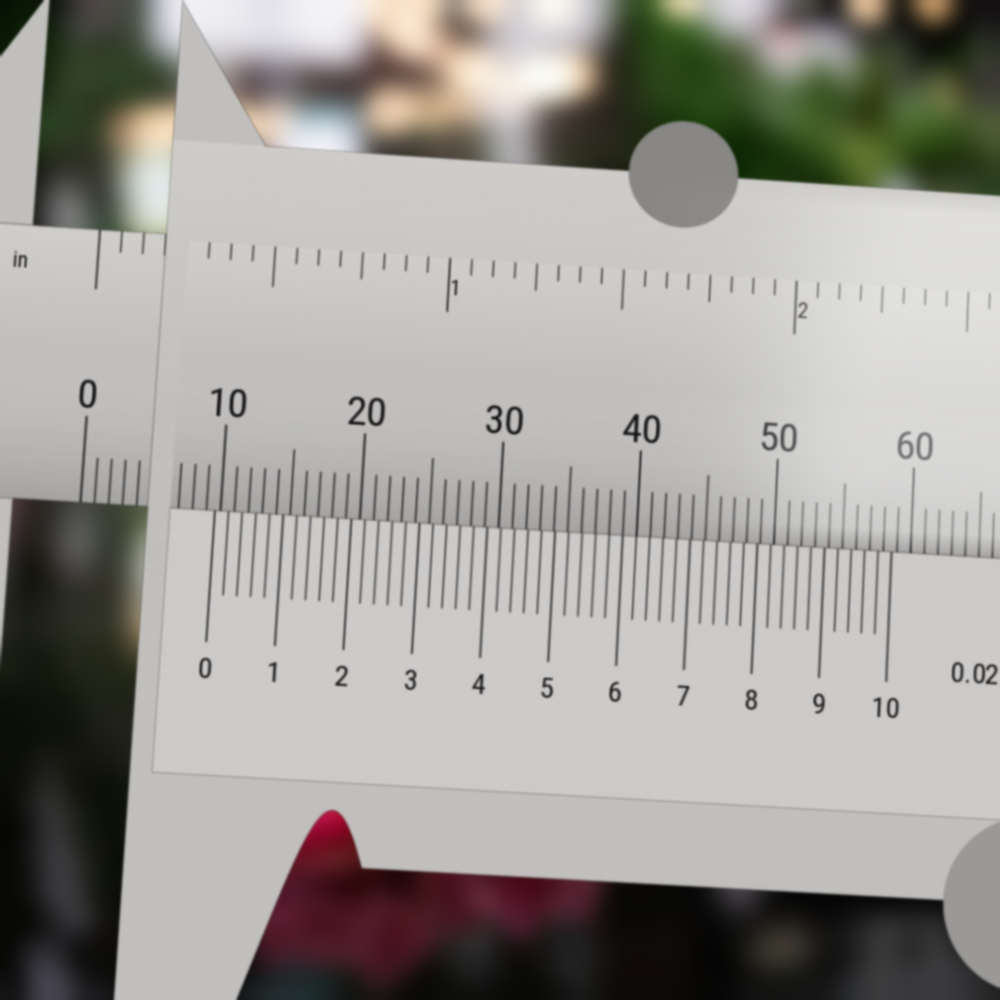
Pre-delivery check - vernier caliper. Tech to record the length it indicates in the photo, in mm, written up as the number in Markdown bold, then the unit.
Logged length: **9.6** mm
